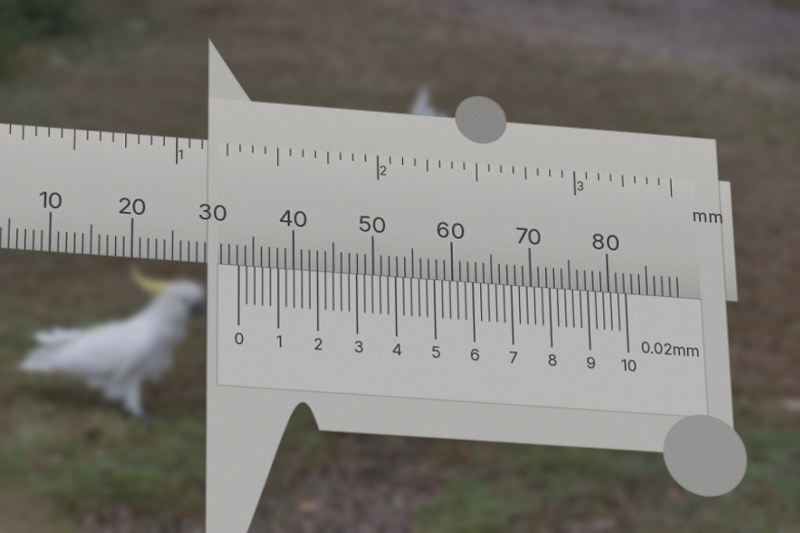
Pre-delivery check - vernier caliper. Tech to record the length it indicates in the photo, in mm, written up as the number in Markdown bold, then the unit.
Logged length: **33.2** mm
